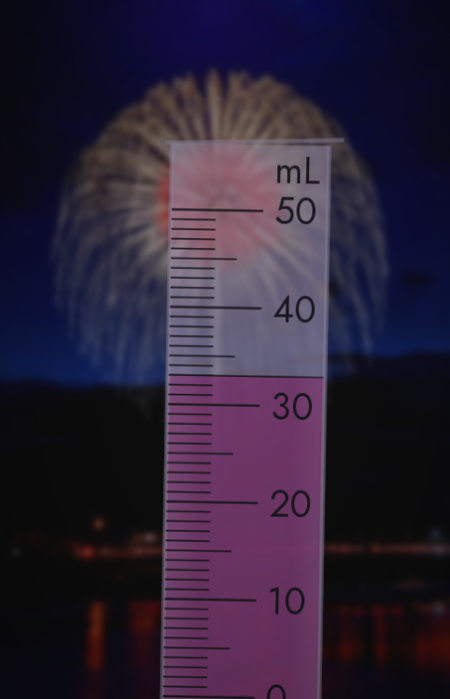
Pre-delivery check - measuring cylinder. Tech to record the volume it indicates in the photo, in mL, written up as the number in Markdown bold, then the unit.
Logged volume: **33** mL
